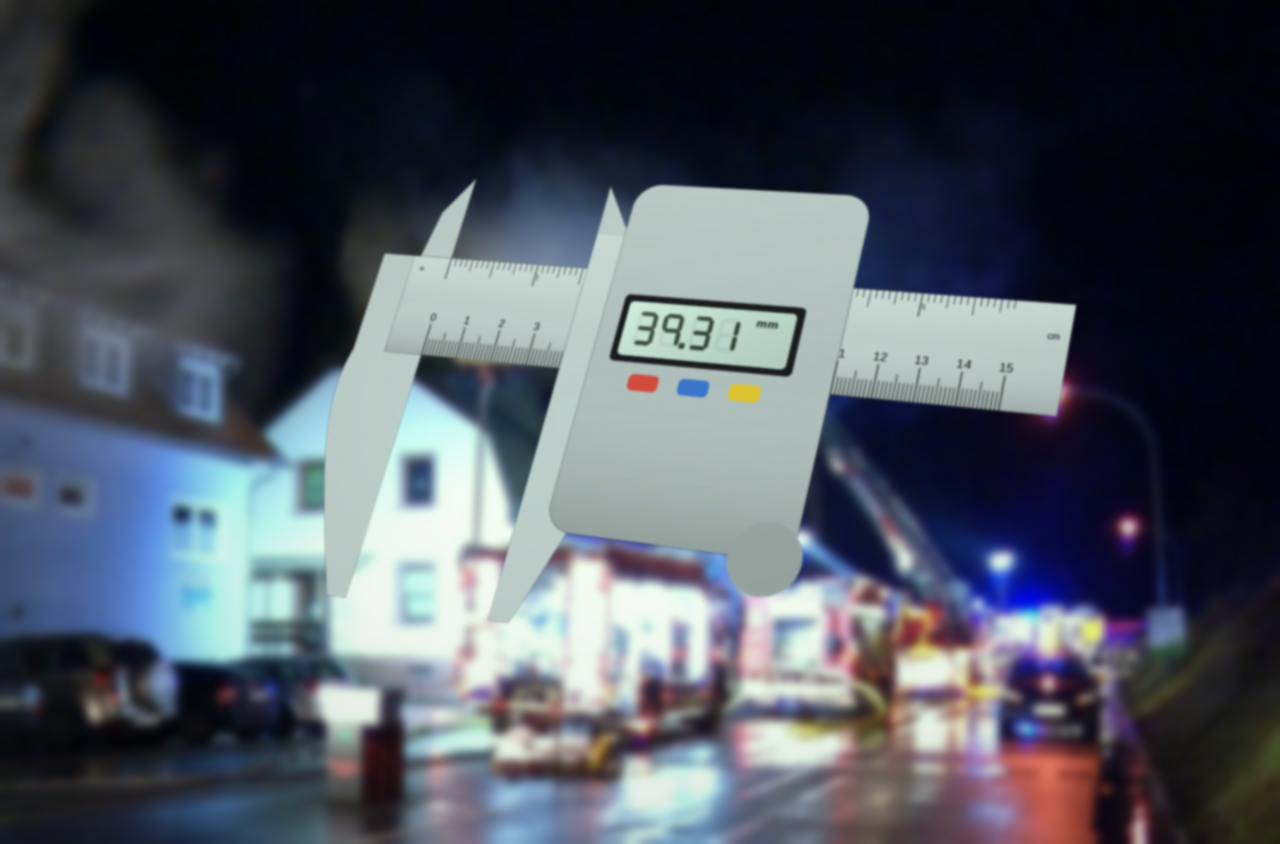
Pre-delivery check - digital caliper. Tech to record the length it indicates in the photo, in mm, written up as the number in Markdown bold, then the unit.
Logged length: **39.31** mm
